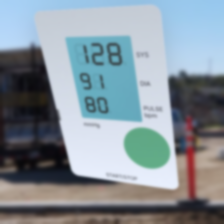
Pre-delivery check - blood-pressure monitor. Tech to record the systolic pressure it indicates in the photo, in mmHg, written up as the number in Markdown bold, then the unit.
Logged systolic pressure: **128** mmHg
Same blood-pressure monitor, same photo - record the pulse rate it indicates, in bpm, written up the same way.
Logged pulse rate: **80** bpm
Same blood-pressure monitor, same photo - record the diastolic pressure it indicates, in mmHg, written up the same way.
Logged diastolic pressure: **91** mmHg
